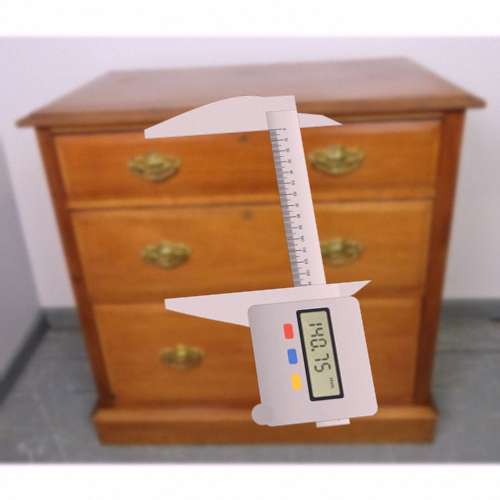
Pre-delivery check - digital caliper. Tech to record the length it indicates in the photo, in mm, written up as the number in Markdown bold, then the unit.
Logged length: **140.75** mm
